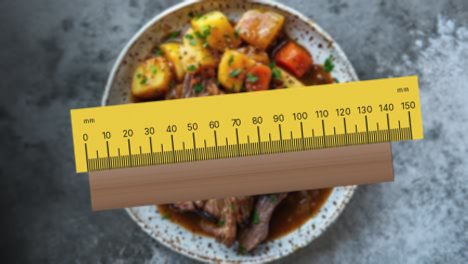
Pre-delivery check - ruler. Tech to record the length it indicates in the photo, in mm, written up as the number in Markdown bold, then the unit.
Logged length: **140** mm
